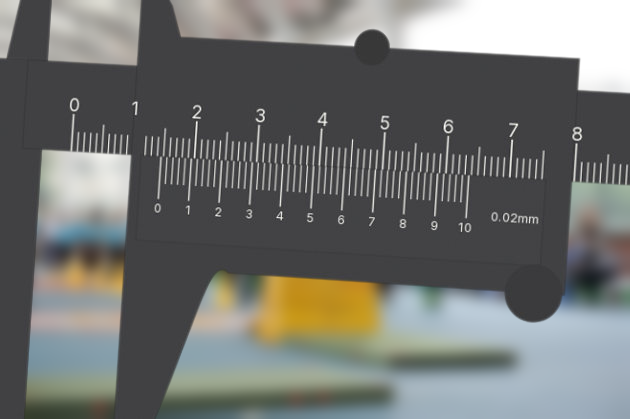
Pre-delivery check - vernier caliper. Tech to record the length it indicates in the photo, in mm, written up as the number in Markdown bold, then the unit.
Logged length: **14.6** mm
